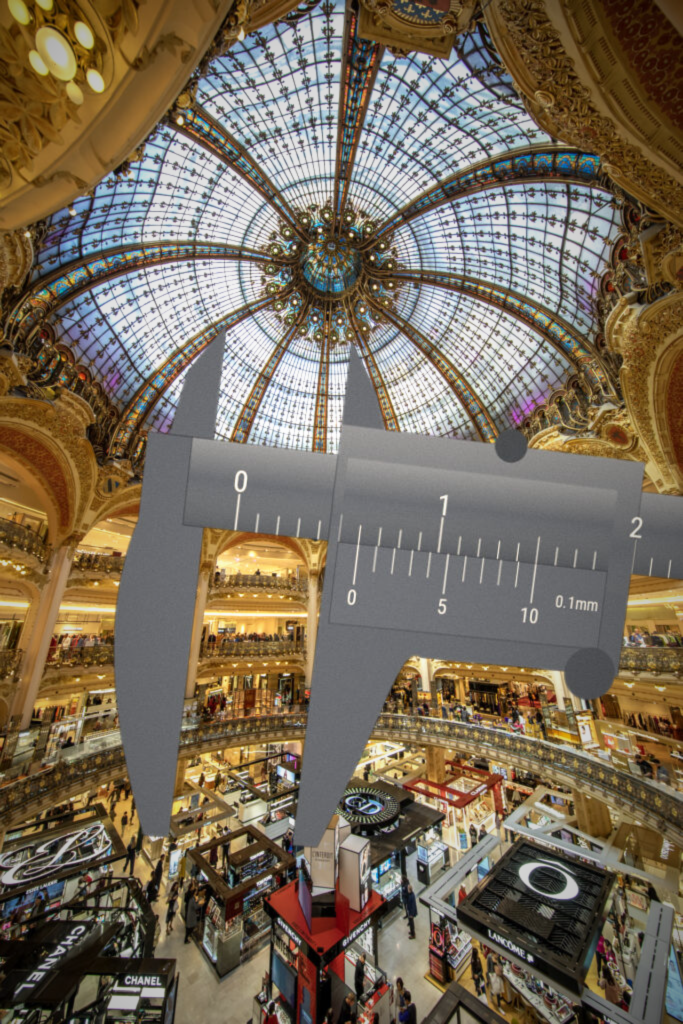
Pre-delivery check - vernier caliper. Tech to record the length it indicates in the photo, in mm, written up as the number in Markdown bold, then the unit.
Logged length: **6.0** mm
